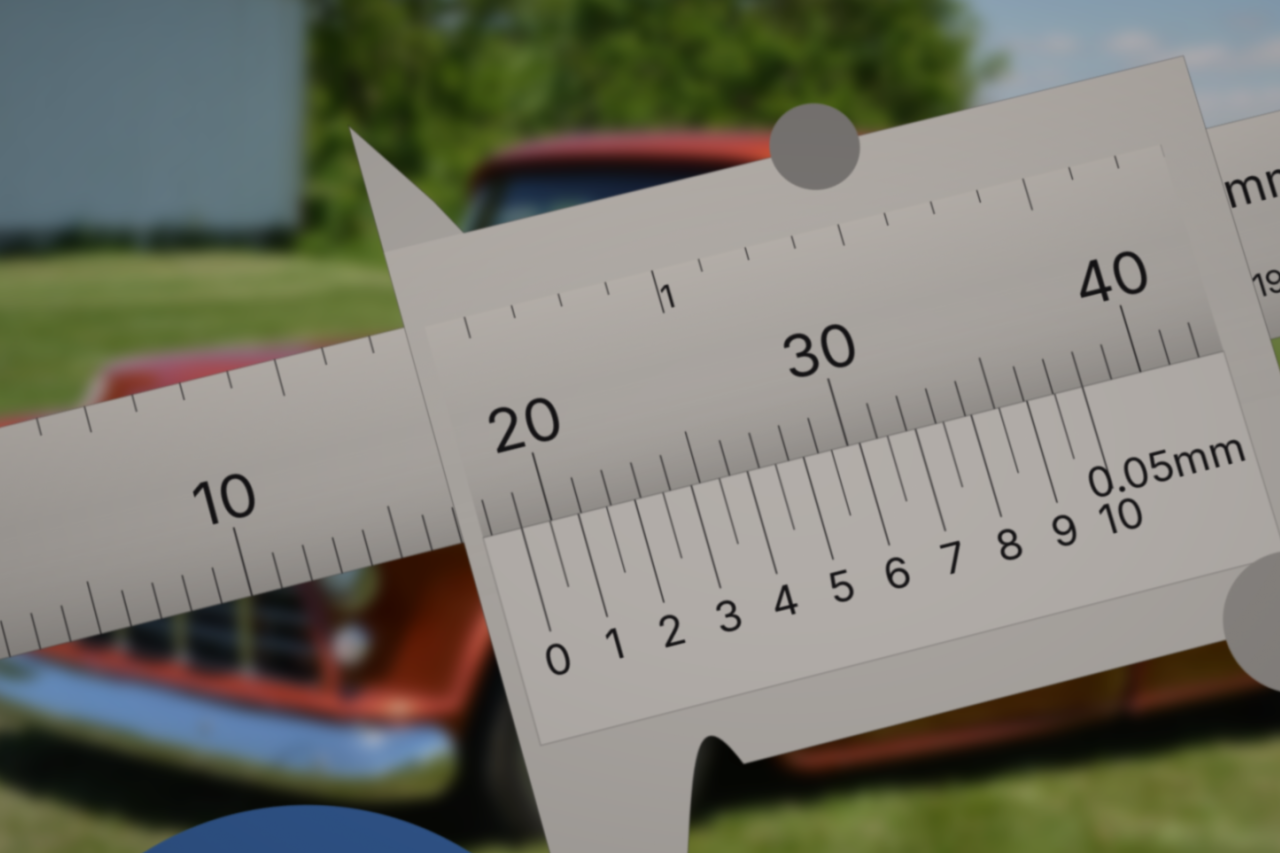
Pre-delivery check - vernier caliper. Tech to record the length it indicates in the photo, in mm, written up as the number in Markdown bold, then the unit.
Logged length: **19.00** mm
